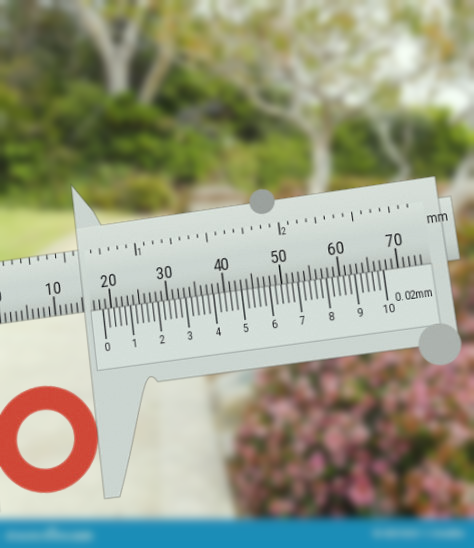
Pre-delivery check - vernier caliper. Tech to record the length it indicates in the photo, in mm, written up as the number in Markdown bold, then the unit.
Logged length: **18.5** mm
